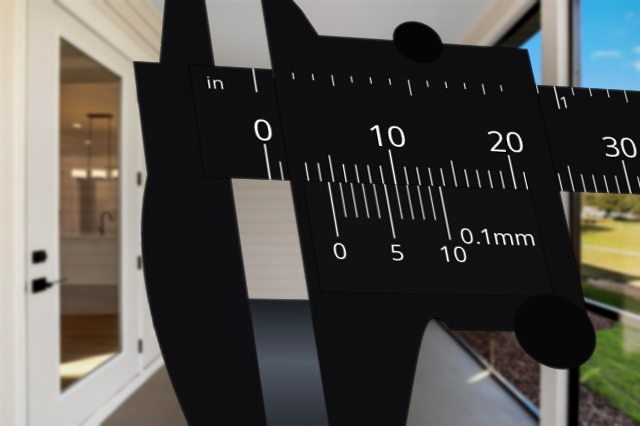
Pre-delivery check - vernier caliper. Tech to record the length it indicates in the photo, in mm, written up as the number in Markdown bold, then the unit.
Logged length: **4.6** mm
